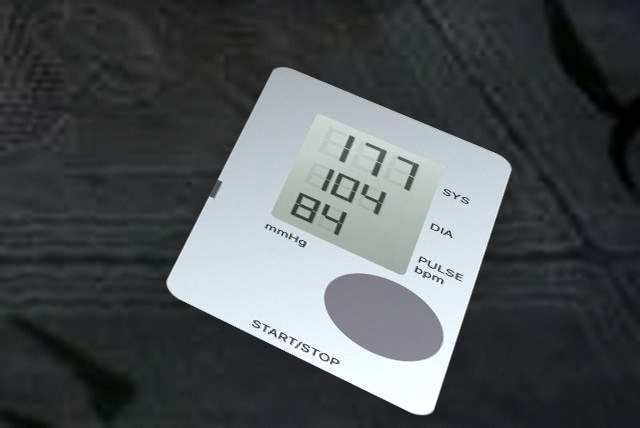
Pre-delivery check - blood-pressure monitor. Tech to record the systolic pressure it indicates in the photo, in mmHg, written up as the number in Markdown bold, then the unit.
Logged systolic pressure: **177** mmHg
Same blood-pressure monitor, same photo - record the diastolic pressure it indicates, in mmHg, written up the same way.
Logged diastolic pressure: **104** mmHg
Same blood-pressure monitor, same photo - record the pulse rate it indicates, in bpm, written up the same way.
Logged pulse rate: **84** bpm
